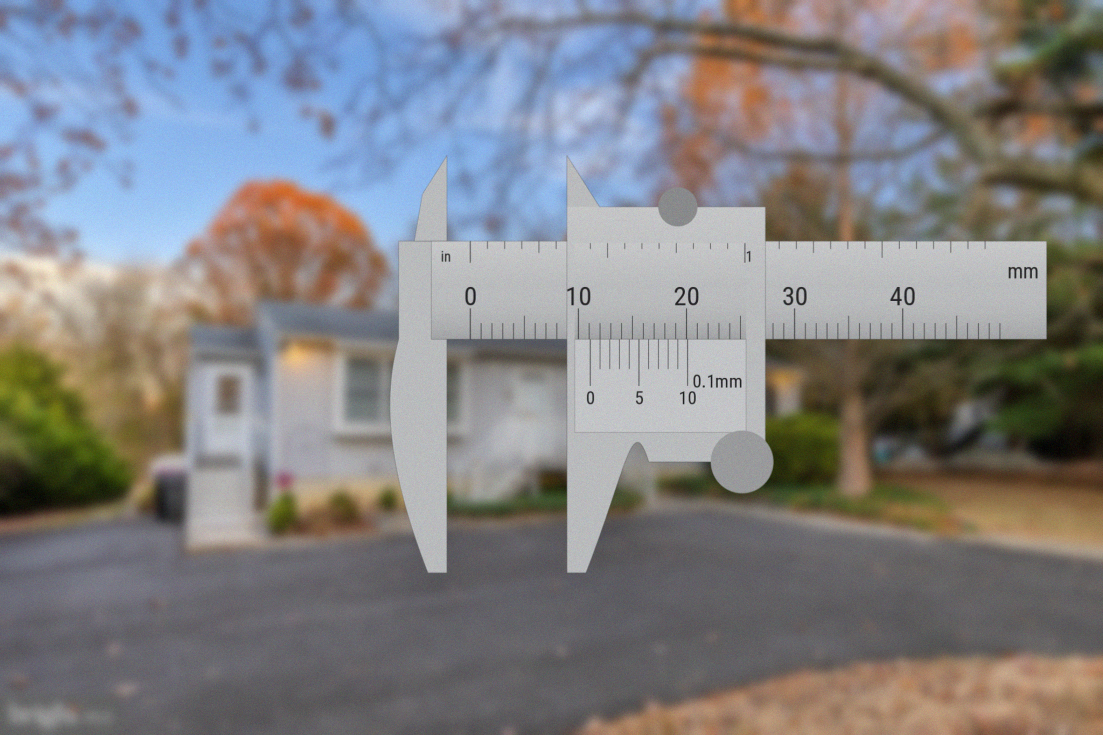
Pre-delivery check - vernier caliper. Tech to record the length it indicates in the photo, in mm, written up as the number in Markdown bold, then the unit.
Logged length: **11.1** mm
